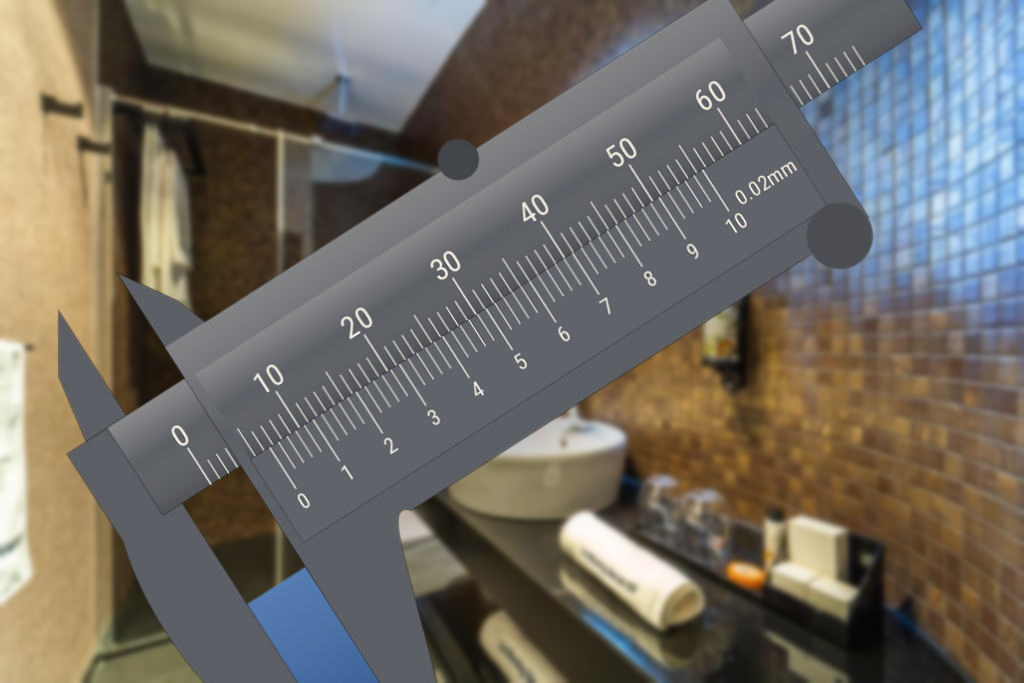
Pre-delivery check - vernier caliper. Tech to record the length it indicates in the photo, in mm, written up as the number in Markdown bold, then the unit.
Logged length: **6.6** mm
